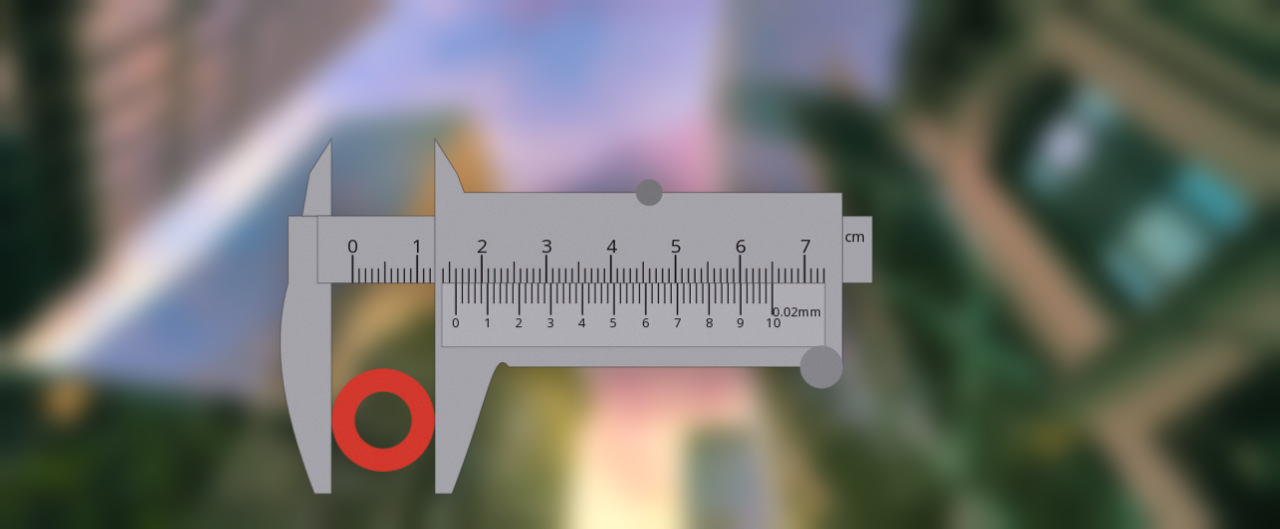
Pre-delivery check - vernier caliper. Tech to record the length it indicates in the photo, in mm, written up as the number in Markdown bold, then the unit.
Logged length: **16.0** mm
